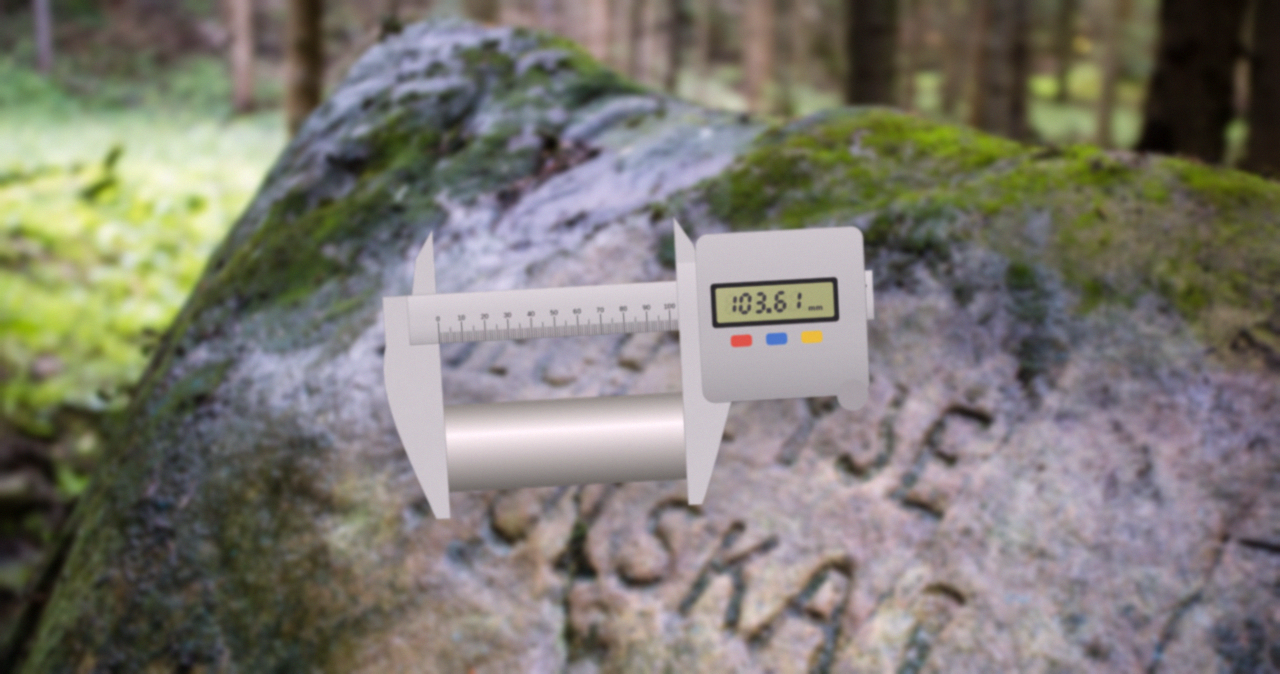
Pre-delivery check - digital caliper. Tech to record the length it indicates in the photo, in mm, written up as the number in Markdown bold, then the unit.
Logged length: **103.61** mm
